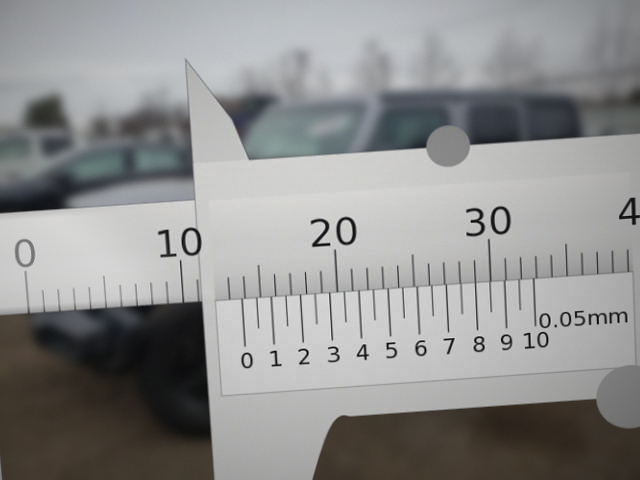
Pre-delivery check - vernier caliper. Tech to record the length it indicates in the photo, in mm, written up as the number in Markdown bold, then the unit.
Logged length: **13.8** mm
